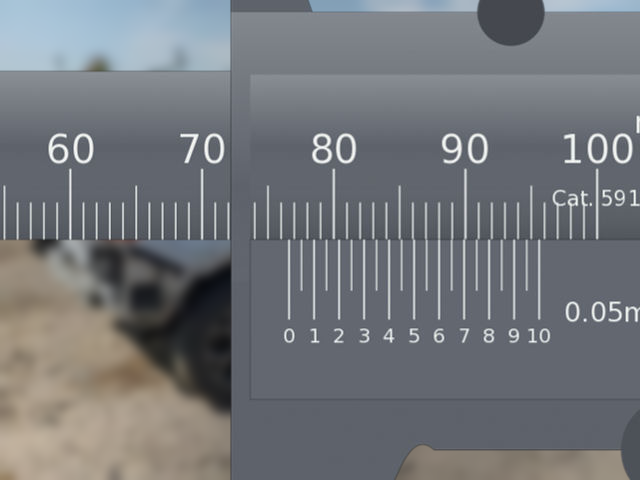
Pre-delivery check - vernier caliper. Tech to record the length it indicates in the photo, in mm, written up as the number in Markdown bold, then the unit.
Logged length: **76.6** mm
